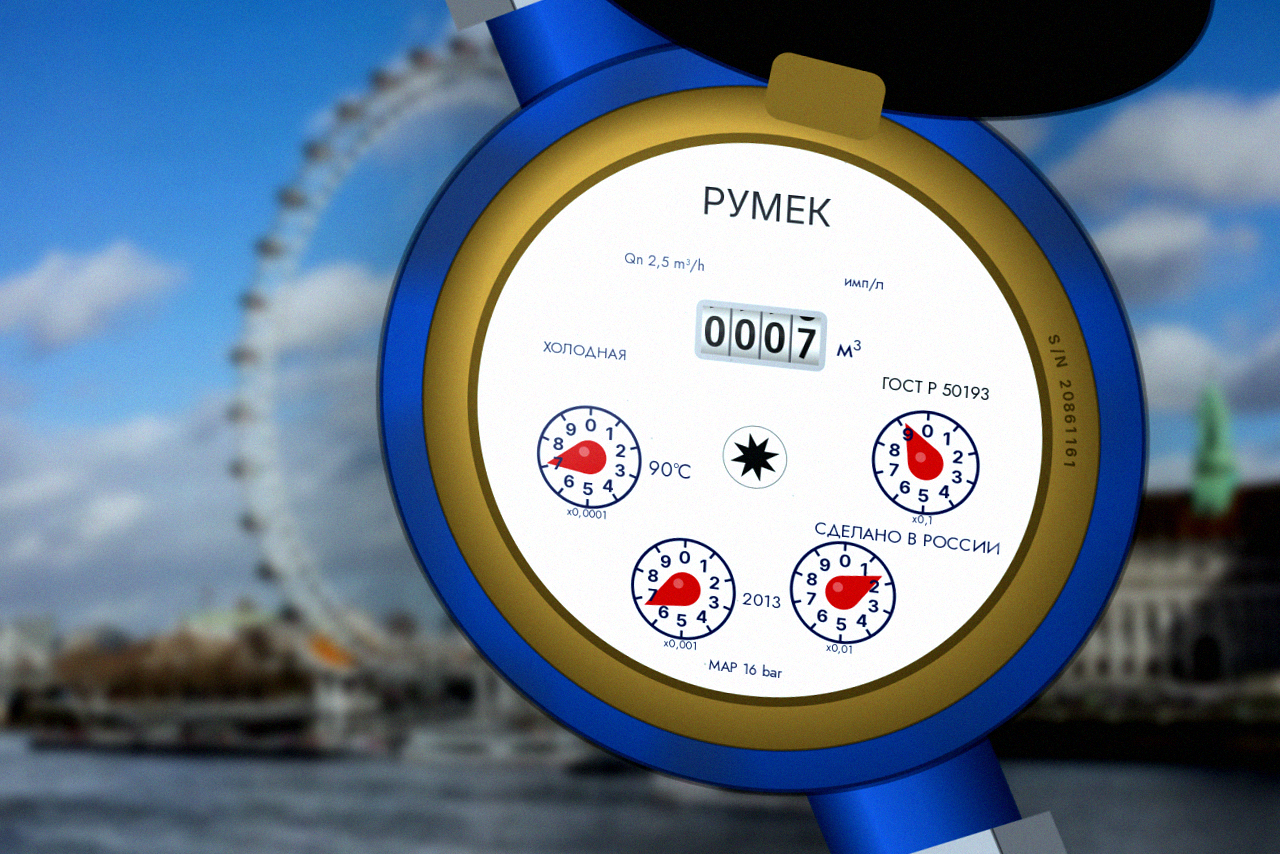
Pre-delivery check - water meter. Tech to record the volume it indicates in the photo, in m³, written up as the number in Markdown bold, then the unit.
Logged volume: **6.9167** m³
